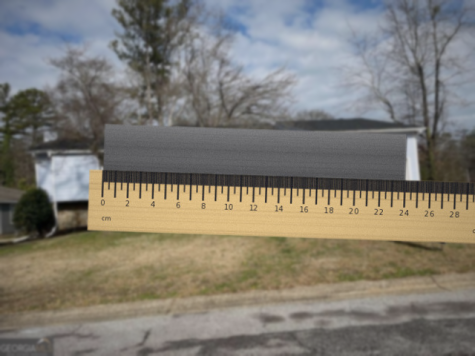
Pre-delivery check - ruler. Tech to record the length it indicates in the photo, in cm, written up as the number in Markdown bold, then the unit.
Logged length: **24** cm
